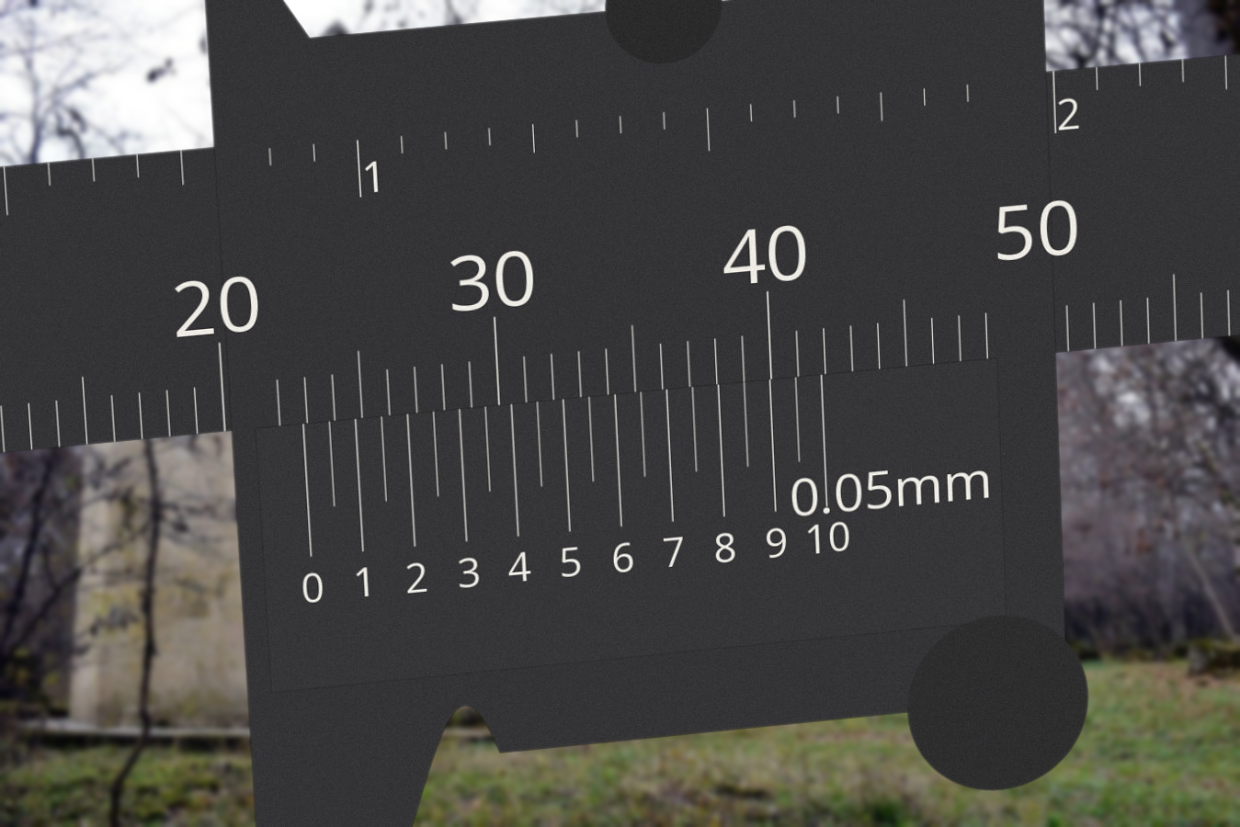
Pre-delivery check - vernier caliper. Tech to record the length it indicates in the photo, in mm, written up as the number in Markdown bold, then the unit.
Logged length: **22.85** mm
